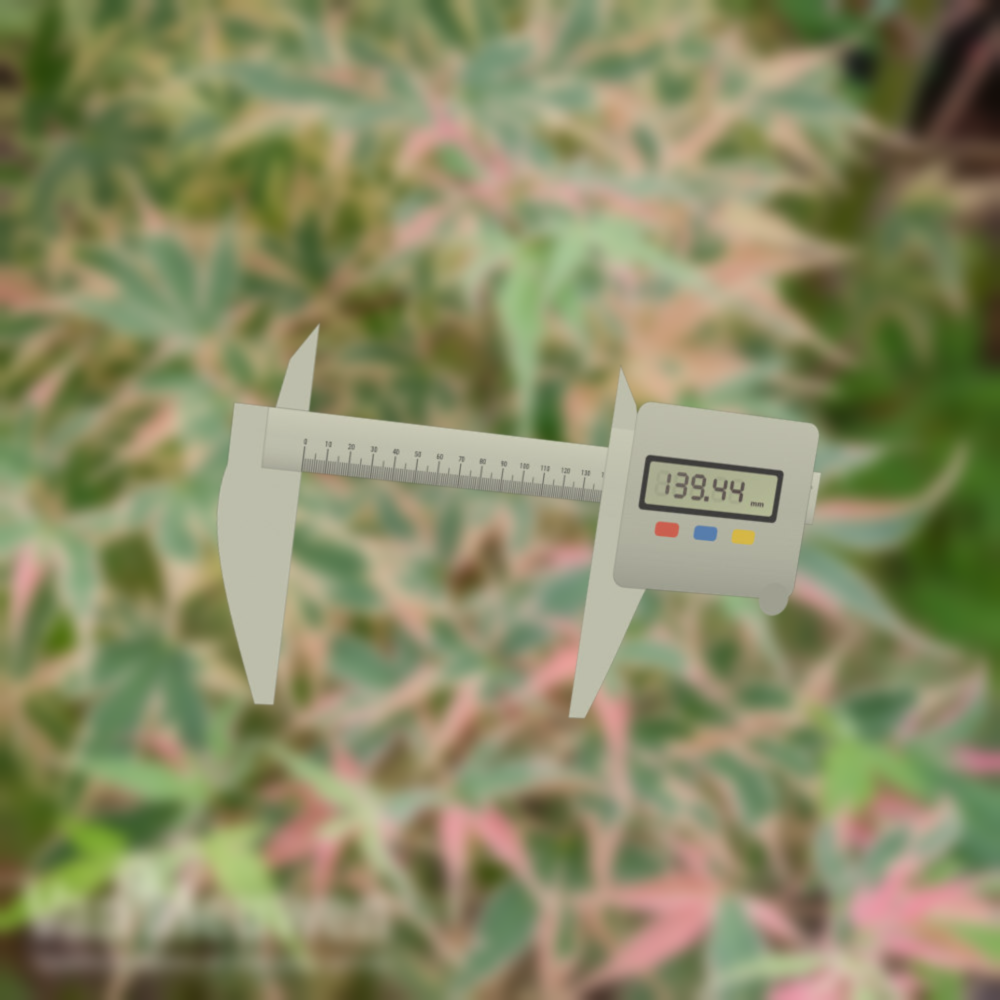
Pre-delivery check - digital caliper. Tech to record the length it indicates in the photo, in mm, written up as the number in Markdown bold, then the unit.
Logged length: **139.44** mm
